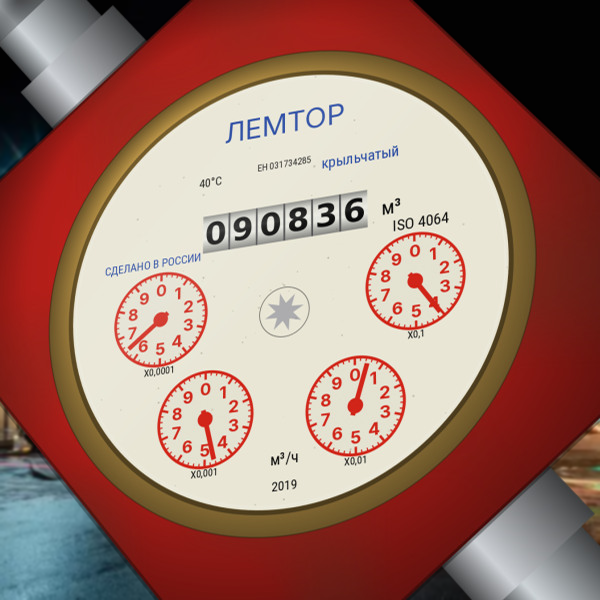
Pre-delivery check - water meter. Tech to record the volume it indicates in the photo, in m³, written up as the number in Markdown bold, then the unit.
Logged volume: **90836.4046** m³
